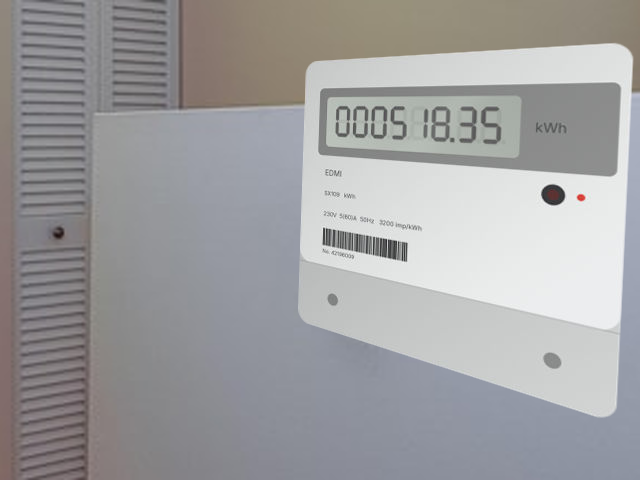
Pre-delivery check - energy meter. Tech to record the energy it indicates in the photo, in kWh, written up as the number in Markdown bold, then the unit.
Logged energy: **518.35** kWh
